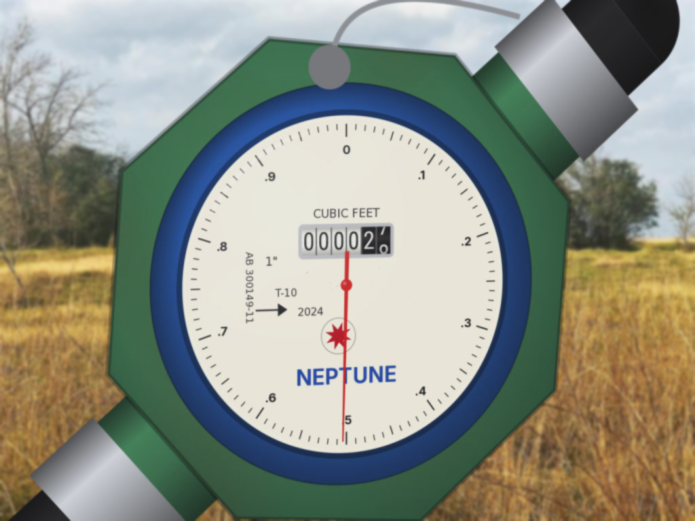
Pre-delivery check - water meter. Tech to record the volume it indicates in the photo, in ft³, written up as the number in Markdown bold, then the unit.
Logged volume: **27.50** ft³
